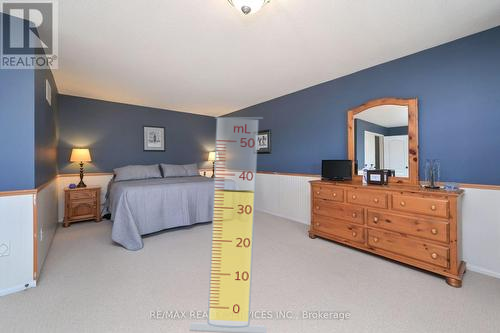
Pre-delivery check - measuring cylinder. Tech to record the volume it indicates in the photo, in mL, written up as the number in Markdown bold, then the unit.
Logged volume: **35** mL
